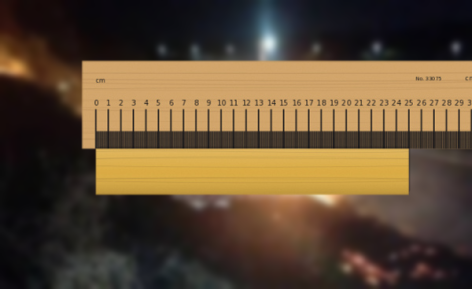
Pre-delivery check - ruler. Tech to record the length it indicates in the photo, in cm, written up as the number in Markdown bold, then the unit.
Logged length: **25** cm
